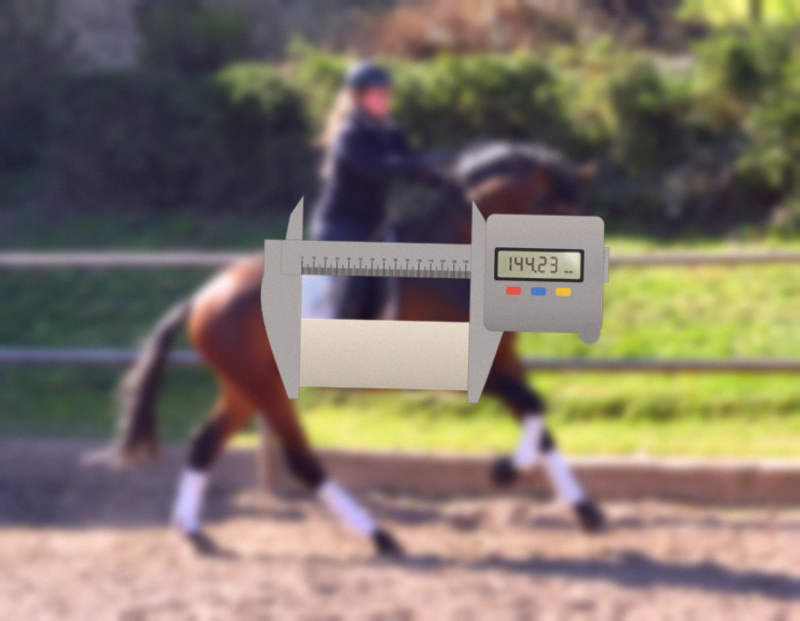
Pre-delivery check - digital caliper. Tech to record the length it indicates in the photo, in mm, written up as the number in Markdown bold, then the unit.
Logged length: **144.23** mm
